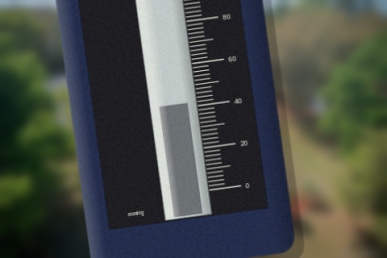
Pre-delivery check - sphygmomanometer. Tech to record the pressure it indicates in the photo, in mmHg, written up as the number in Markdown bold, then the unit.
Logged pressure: **42** mmHg
